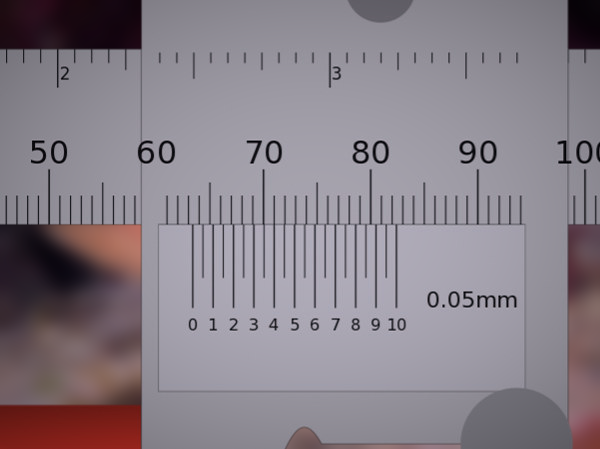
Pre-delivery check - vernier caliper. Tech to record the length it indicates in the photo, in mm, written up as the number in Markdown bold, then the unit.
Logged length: **63.4** mm
